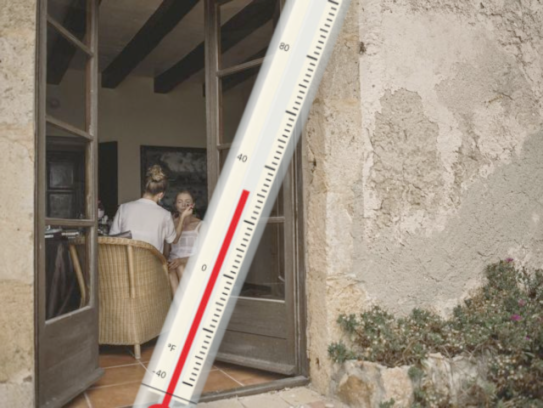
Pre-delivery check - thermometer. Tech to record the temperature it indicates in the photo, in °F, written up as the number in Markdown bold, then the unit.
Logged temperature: **30** °F
